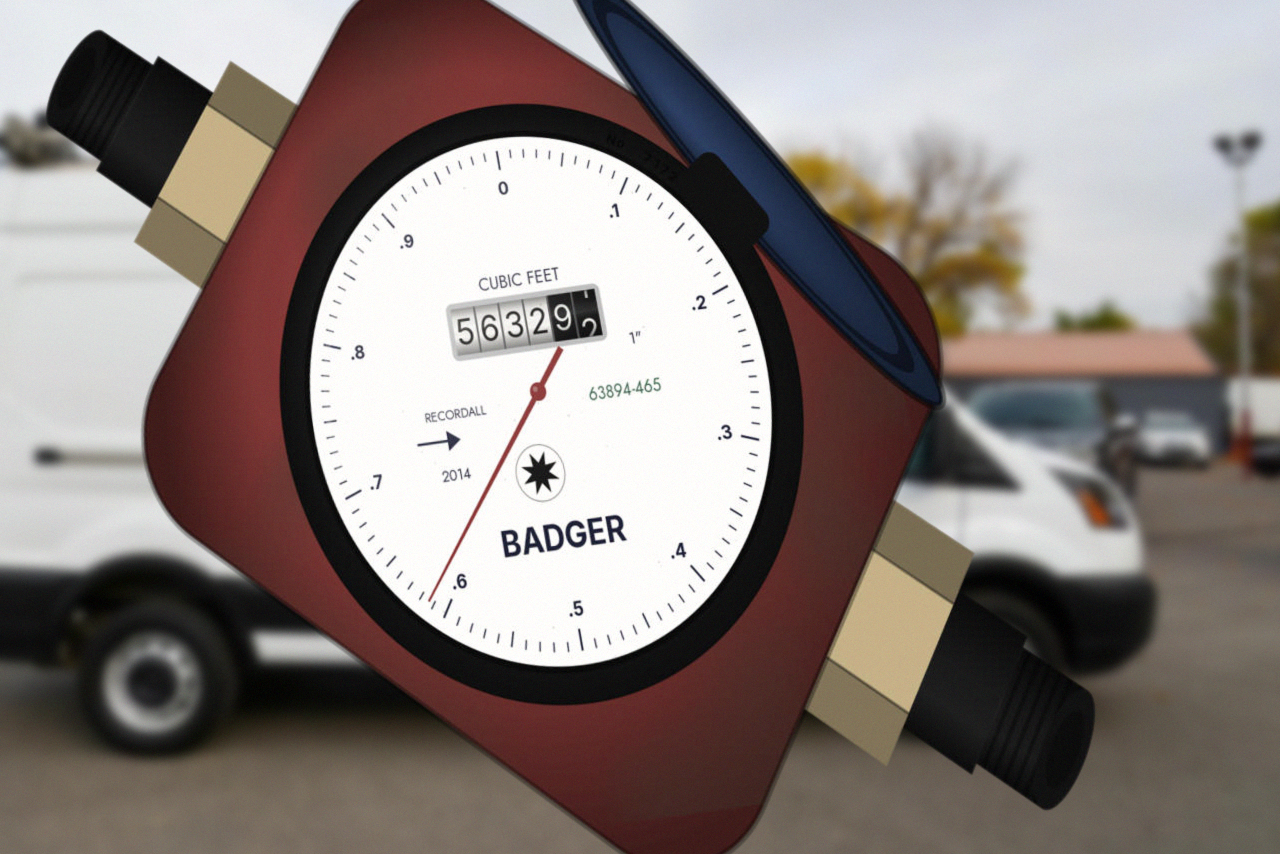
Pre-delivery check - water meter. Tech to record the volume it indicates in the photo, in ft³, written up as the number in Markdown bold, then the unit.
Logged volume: **563291.61** ft³
